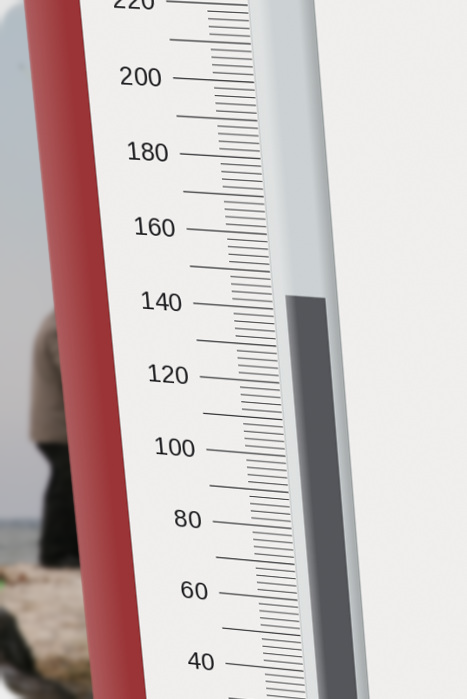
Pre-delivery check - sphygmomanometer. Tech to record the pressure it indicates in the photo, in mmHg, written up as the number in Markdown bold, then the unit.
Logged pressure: **144** mmHg
